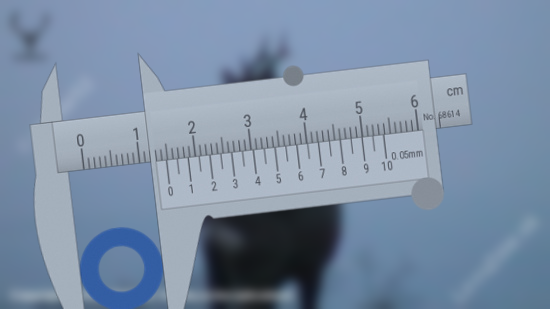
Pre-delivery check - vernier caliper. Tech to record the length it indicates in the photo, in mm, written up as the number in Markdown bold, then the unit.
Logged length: **14.8** mm
